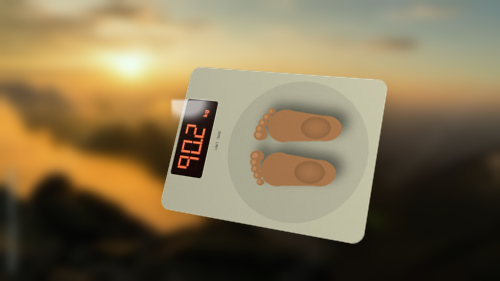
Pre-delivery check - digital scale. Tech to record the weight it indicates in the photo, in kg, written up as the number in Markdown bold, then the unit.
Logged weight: **90.2** kg
